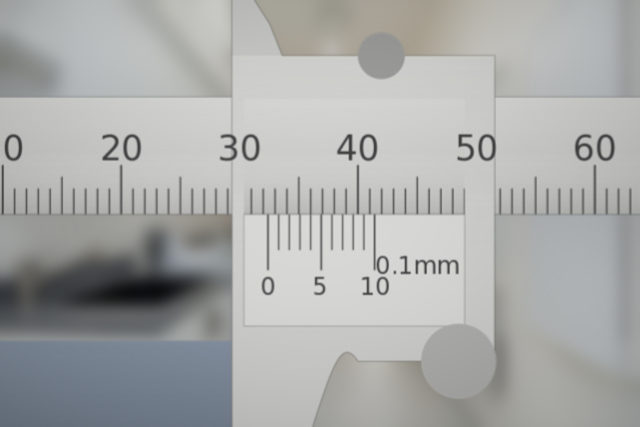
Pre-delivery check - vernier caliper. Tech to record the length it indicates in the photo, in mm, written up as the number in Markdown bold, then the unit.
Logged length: **32.4** mm
